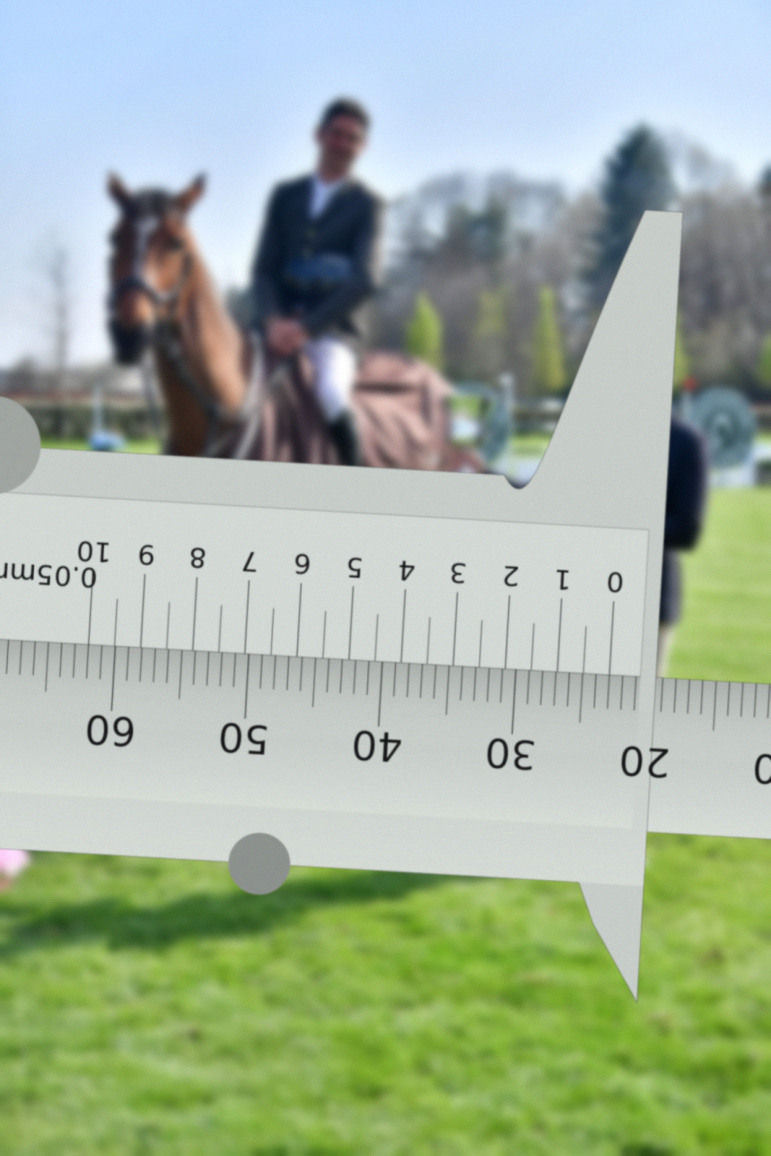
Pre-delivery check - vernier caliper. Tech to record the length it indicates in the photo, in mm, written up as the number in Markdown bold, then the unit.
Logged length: **23.0** mm
